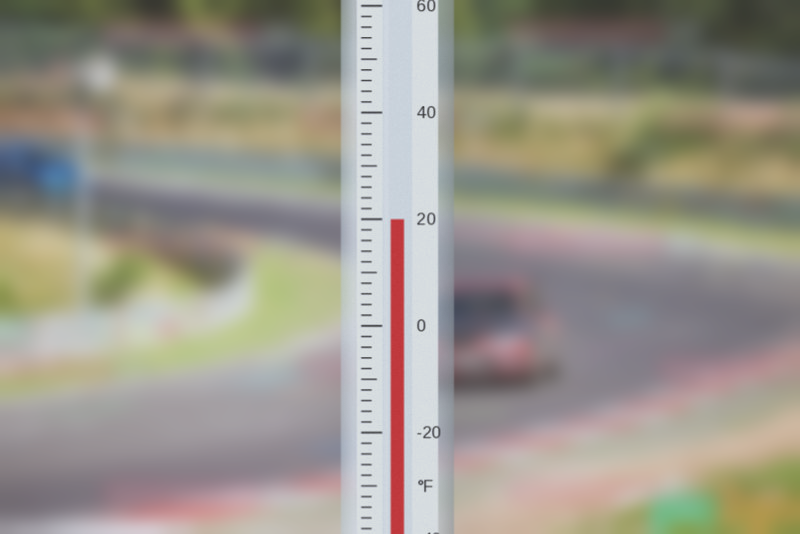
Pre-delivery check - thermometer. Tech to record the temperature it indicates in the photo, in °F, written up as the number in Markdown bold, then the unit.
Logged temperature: **20** °F
